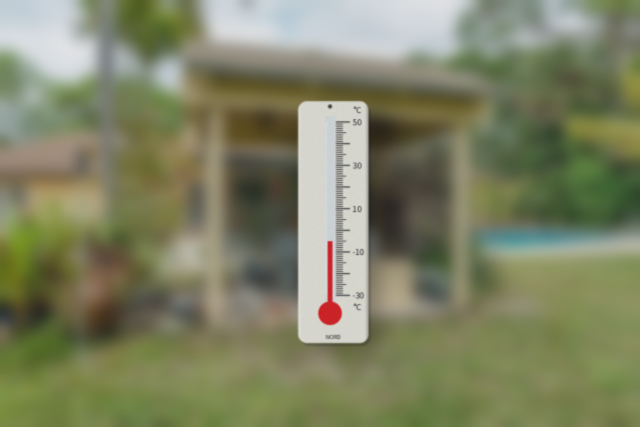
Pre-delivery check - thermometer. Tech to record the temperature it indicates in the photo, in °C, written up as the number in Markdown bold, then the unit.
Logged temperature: **-5** °C
